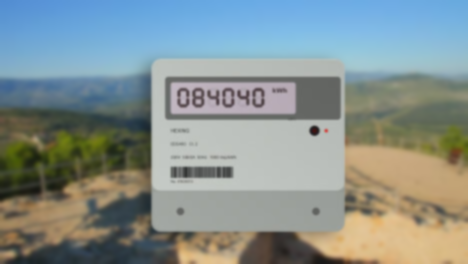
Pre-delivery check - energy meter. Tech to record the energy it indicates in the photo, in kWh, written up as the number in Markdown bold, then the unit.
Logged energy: **84040** kWh
